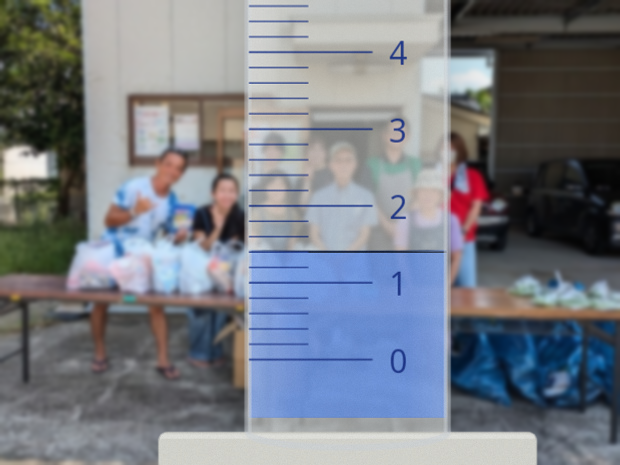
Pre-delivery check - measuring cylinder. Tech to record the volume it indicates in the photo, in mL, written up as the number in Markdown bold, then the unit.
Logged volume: **1.4** mL
